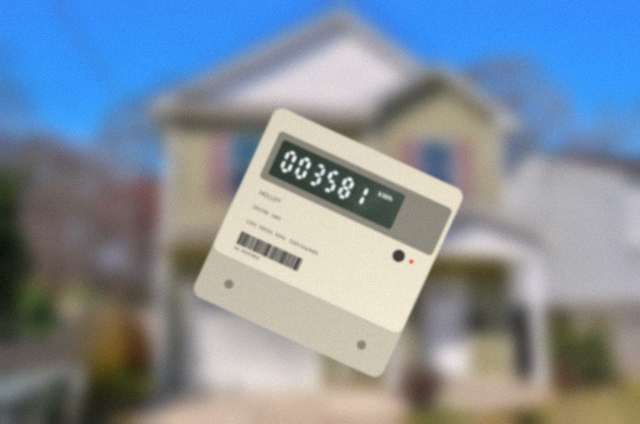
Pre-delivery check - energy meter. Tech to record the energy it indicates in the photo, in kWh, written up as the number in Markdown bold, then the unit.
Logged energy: **3581** kWh
